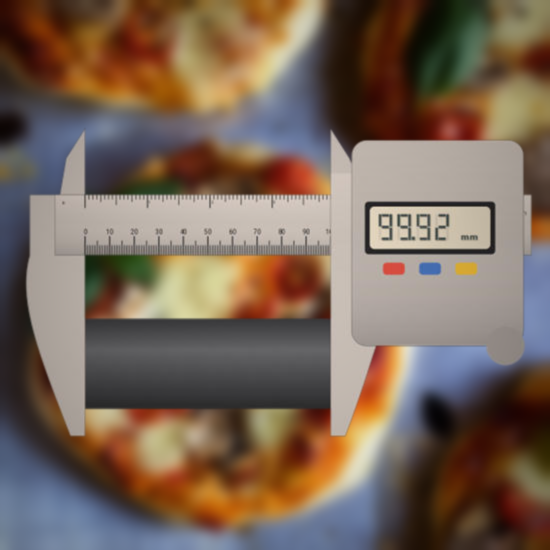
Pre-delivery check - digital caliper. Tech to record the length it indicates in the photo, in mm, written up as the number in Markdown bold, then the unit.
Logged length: **99.92** mm
